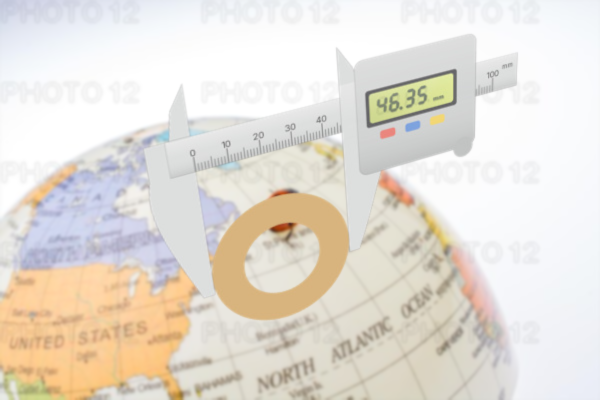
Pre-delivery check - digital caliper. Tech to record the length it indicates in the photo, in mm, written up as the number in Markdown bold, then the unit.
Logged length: **46.35** mm
